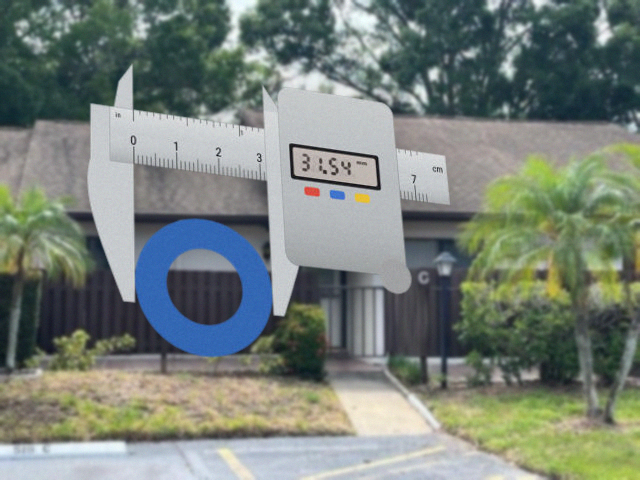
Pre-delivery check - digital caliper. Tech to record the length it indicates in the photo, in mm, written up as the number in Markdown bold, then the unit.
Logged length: **31.54** mm
